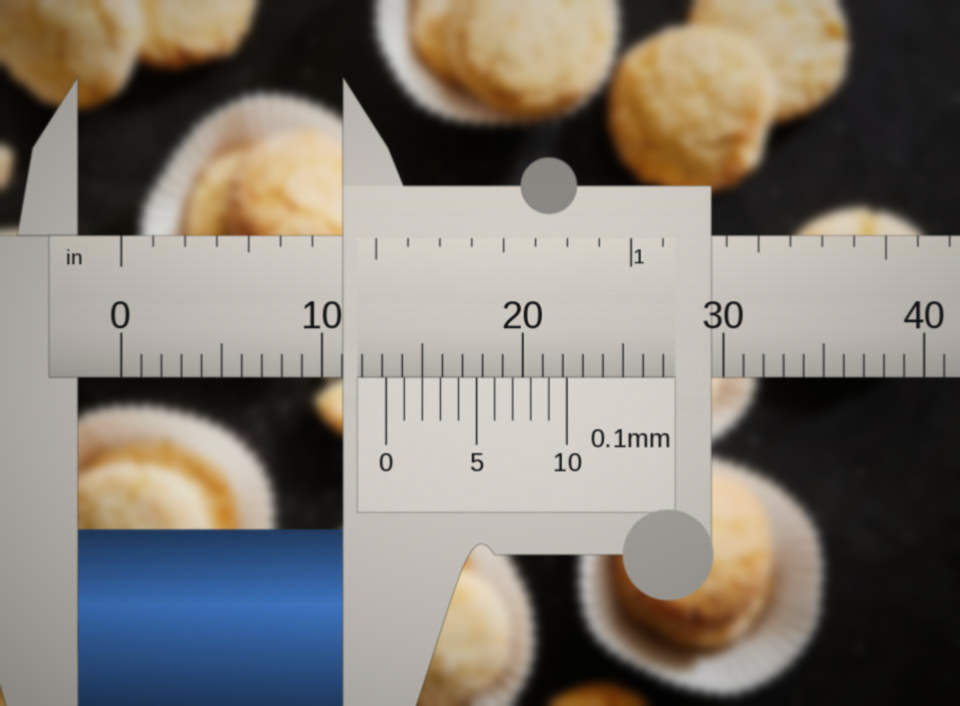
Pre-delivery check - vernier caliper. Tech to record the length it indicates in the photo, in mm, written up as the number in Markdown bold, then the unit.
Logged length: **13.2** mm
